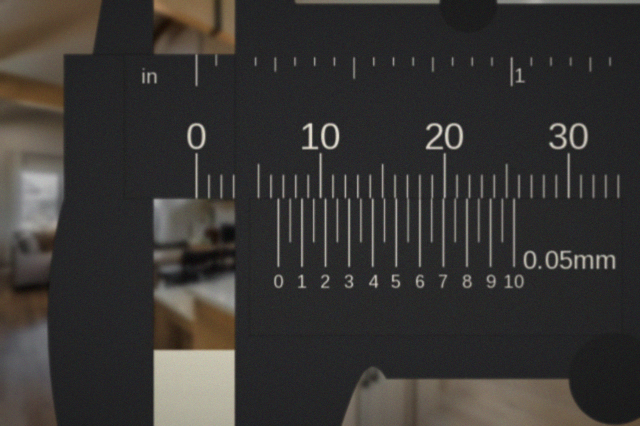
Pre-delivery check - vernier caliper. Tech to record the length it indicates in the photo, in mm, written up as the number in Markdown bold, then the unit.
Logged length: **6.6** mm
